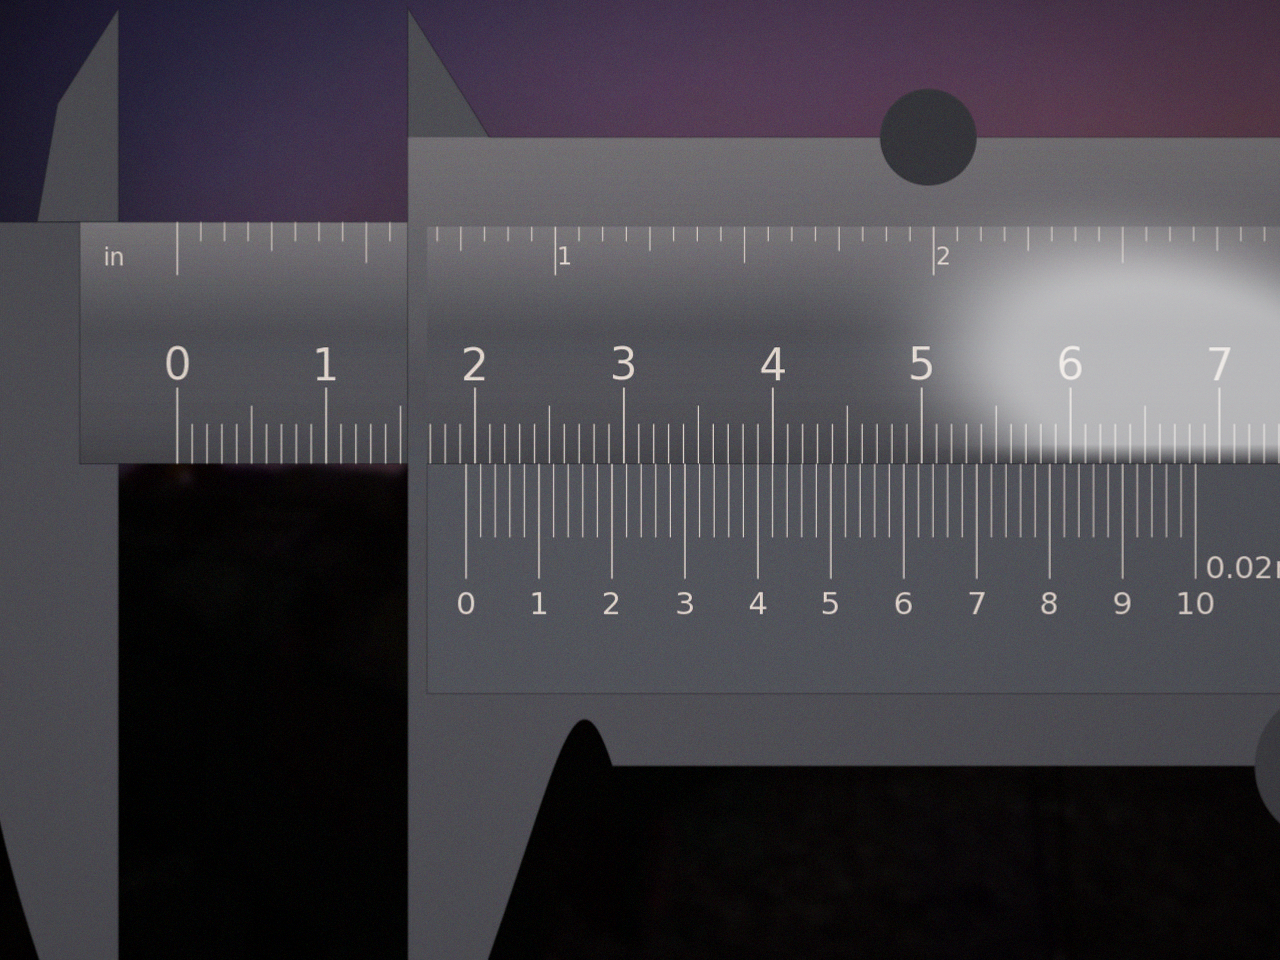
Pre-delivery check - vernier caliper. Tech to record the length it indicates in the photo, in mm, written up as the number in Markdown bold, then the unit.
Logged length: **19.4** mm
